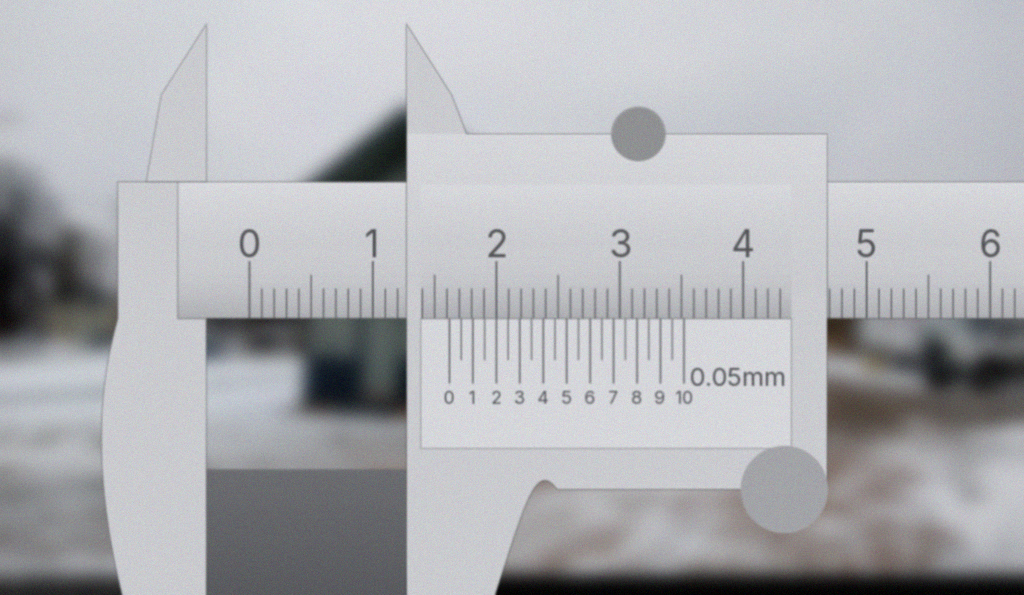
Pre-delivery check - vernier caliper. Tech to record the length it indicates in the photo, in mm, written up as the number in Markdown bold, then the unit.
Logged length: **16.2** mm
